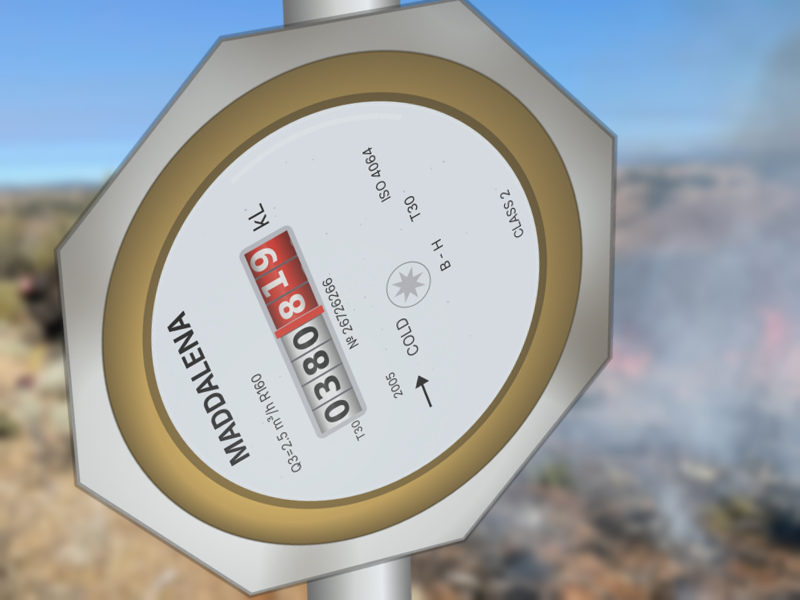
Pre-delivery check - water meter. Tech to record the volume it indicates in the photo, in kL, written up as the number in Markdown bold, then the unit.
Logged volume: **380.819** kL
